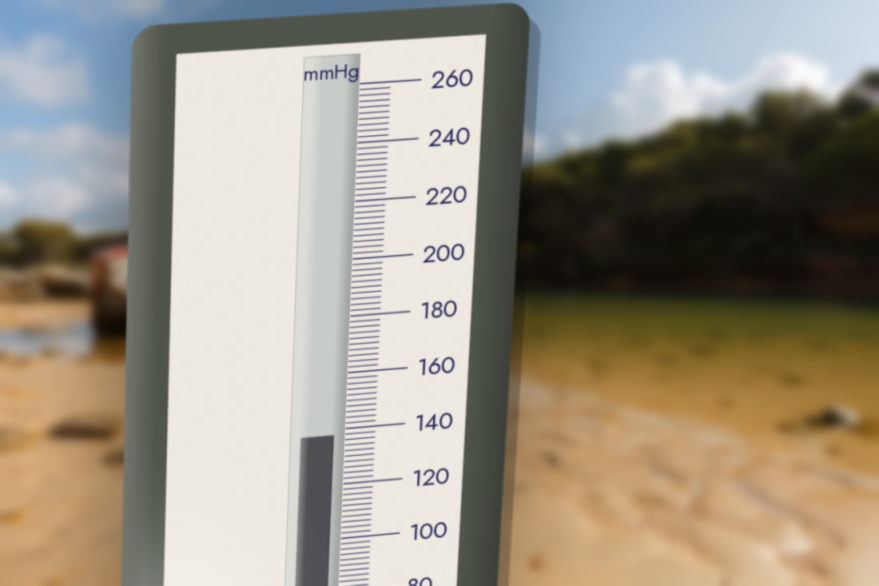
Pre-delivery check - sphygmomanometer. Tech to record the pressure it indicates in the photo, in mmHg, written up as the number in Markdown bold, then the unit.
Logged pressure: **138** mmHg
